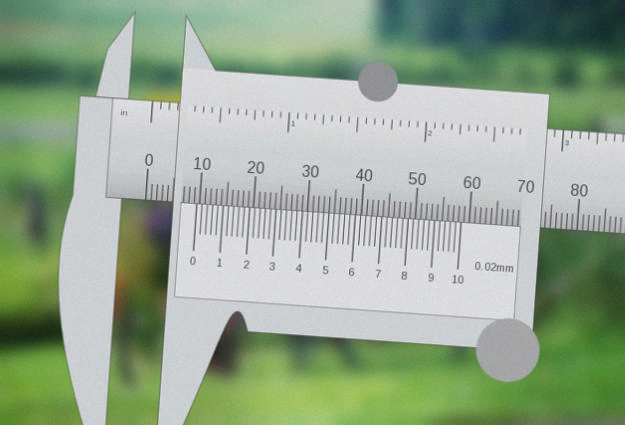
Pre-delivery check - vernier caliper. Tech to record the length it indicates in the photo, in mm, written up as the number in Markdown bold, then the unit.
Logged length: **9.5** mm
